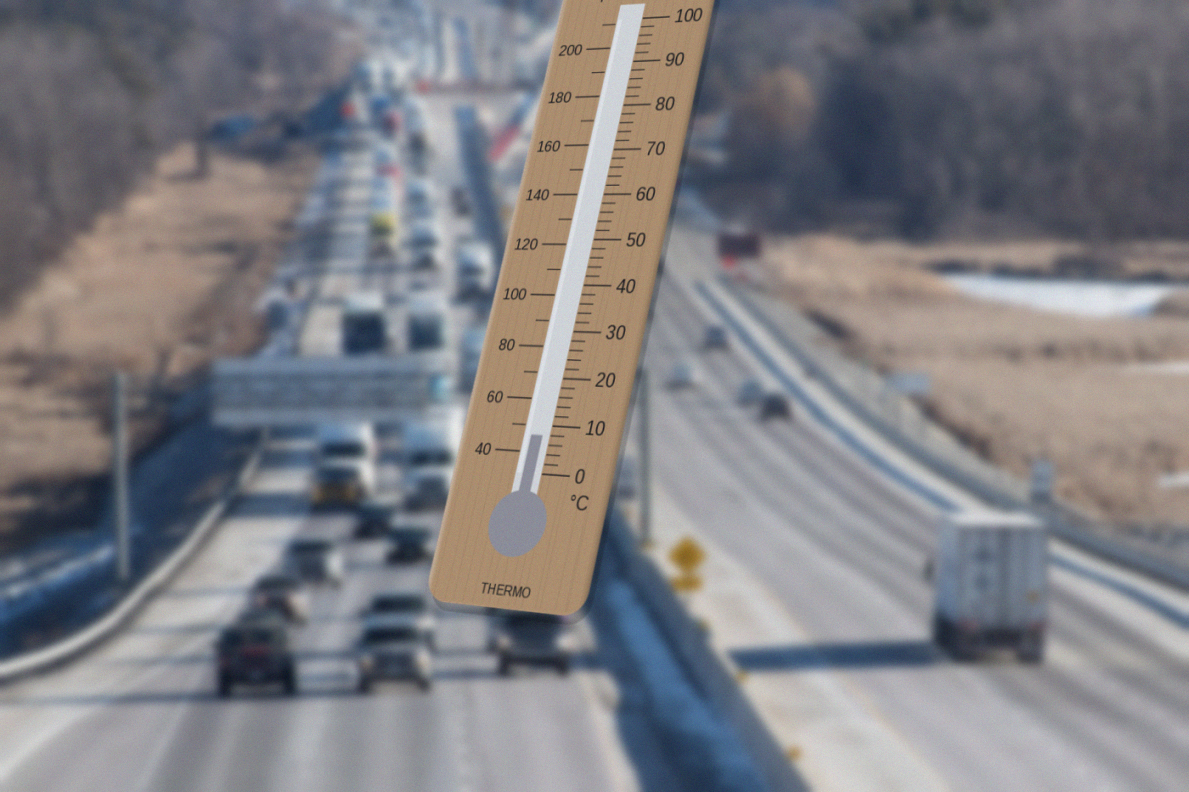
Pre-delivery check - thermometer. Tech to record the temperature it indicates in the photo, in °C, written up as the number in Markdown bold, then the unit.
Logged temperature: **8** °C
